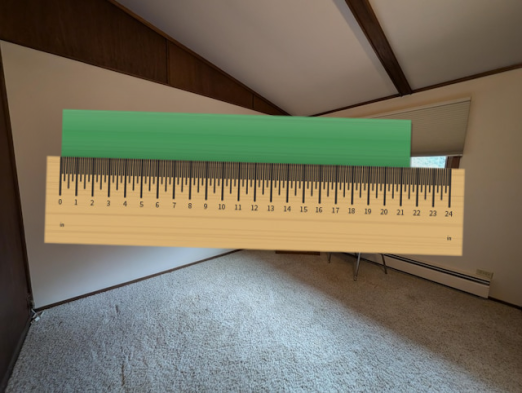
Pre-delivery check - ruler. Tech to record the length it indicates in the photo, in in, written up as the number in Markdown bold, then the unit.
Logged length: **21.5** in
